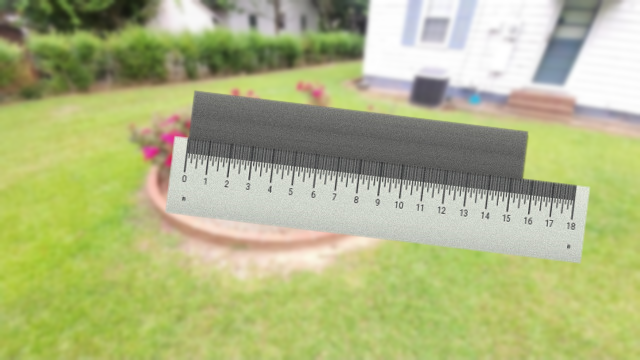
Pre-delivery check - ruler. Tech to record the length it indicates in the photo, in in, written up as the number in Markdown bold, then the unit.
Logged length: **15.5** in
